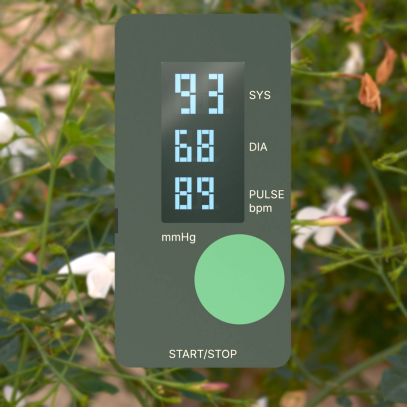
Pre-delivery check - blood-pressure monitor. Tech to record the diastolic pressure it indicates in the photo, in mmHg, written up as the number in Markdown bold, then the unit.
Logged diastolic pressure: **68** mmHg
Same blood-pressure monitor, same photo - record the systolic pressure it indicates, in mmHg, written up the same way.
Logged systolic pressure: **93** mmHg
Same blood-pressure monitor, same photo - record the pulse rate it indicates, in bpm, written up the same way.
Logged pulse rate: **89** bpm
